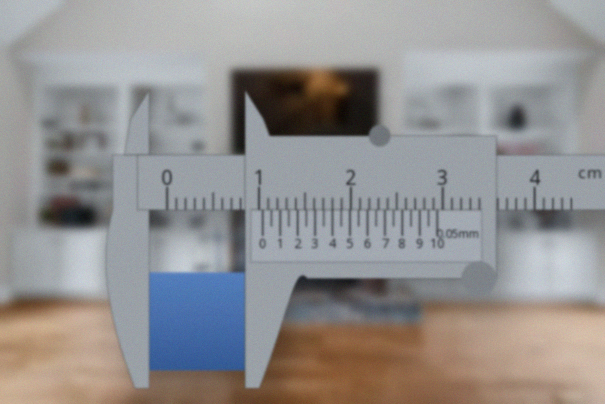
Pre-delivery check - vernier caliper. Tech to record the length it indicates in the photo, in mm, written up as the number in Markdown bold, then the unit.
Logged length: **10.4** mm
